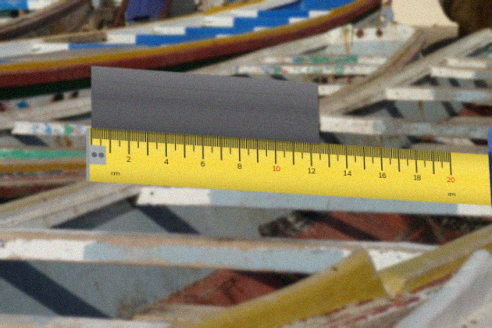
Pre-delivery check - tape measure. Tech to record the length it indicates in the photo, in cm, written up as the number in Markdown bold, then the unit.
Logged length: **12.5** cm
